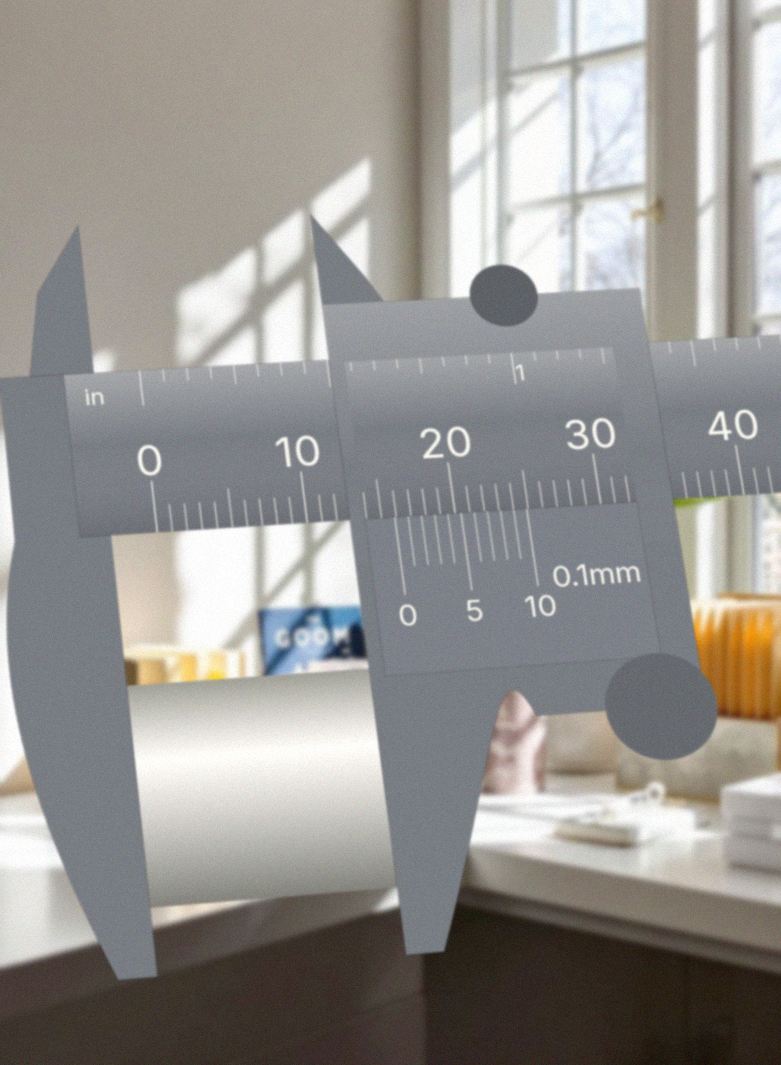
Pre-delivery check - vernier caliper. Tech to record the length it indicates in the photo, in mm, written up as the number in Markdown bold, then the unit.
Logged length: **15.9** mm
